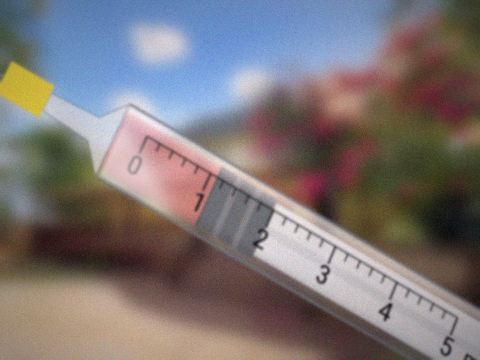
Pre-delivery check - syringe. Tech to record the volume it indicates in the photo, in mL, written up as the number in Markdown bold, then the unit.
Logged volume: **1.1** mL
